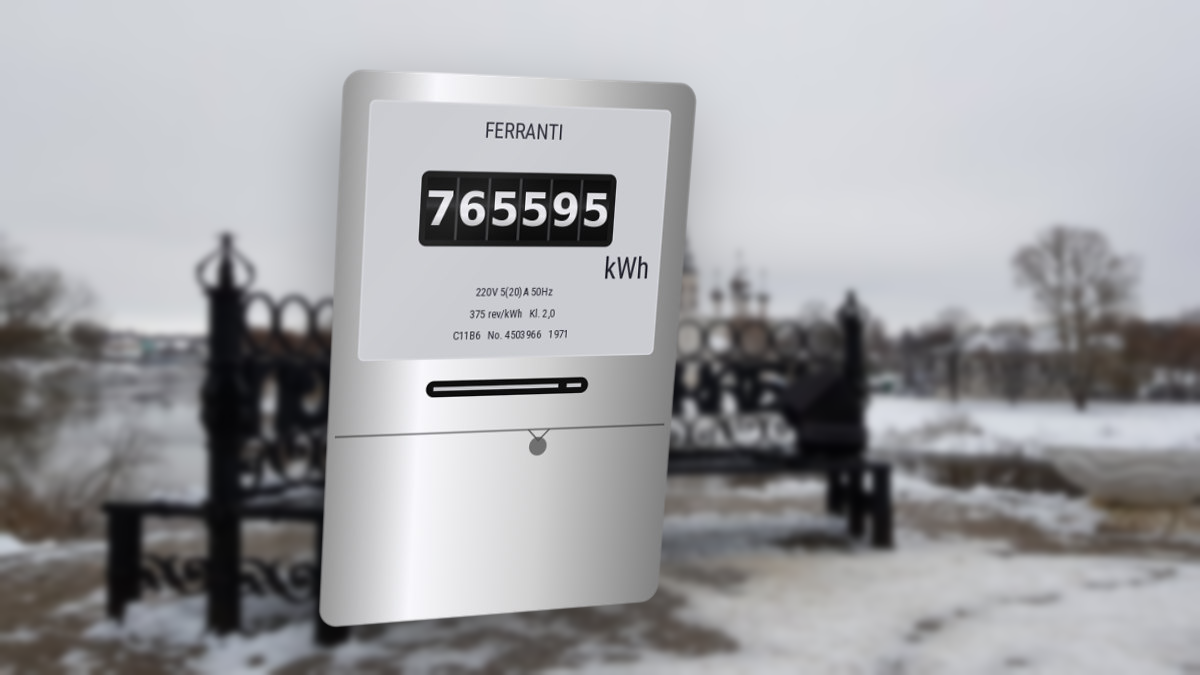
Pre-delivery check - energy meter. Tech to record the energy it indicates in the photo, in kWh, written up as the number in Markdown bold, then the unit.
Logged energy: **765595** kWh
